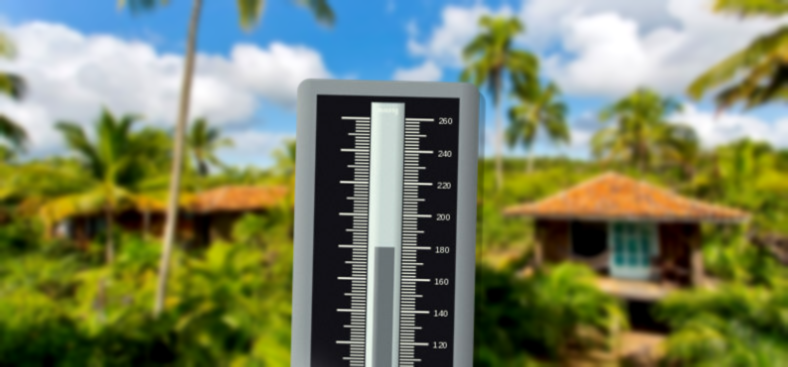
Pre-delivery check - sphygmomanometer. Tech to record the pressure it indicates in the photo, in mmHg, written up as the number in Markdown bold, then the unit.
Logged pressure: **180** mmHg
